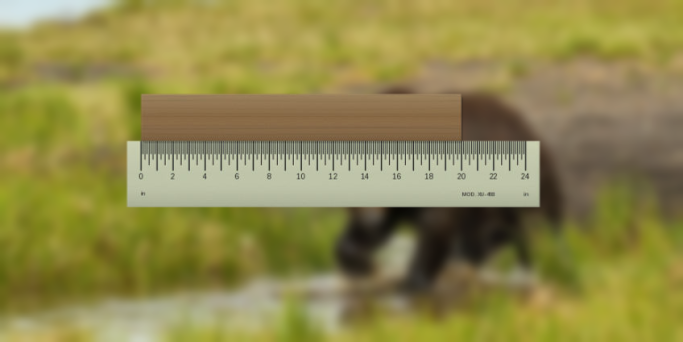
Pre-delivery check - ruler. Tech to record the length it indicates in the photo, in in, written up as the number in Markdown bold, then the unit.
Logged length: **20** in
